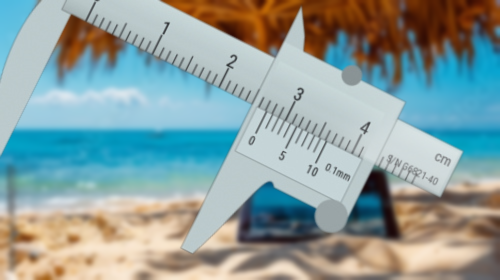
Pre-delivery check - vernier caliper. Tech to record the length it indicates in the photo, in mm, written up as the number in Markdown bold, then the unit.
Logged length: **27.2** mm
